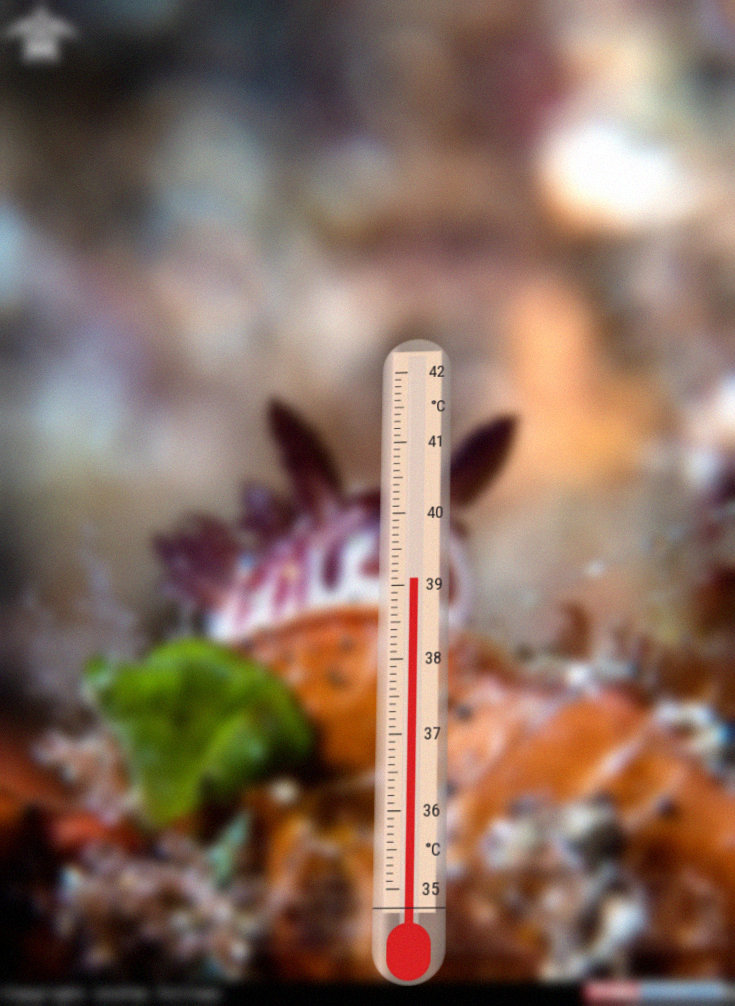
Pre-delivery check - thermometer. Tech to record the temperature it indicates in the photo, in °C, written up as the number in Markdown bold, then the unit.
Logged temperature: **39.1** °C
